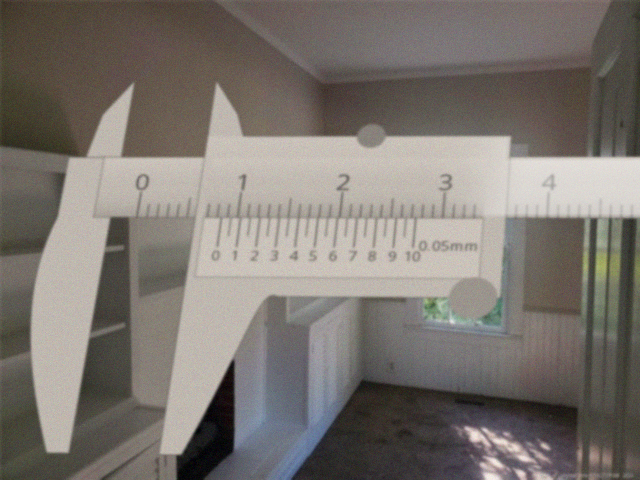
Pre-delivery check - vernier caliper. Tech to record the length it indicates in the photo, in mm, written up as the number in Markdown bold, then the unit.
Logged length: **8.4** mm
